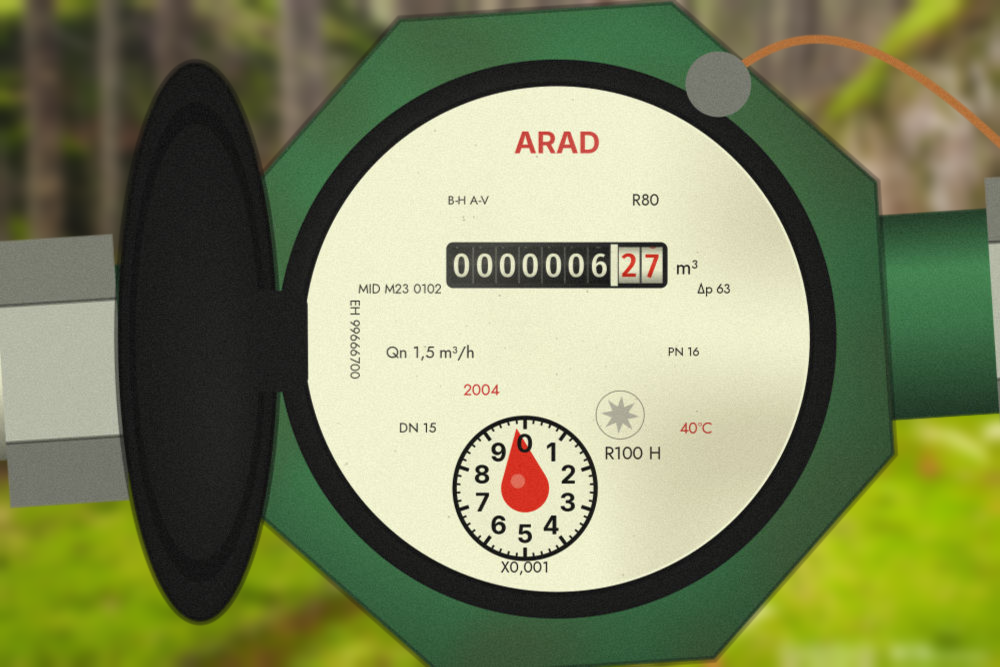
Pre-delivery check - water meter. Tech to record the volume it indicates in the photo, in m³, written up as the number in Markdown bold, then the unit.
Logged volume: **6.269** m³
